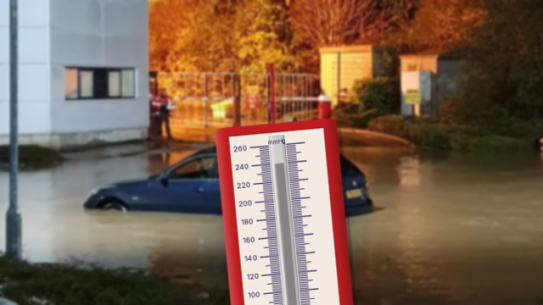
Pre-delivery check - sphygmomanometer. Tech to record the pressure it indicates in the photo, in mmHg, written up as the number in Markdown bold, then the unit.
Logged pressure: **240** mmHg
